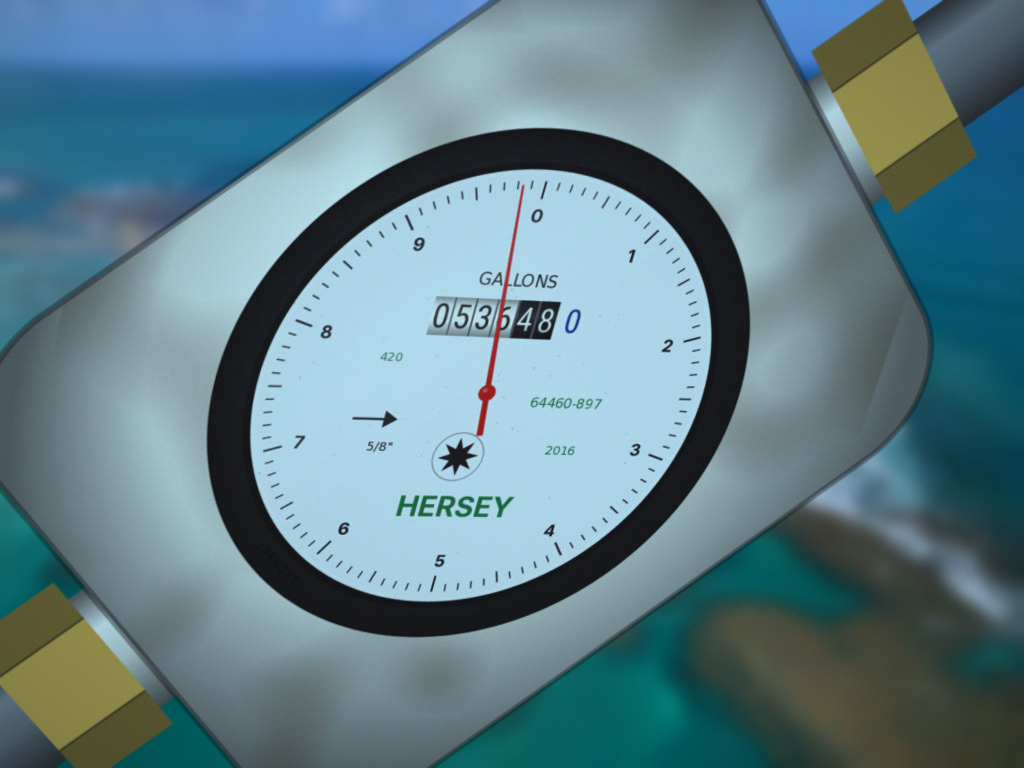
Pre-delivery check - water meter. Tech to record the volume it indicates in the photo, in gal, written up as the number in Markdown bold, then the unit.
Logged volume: **536479.8** gal
